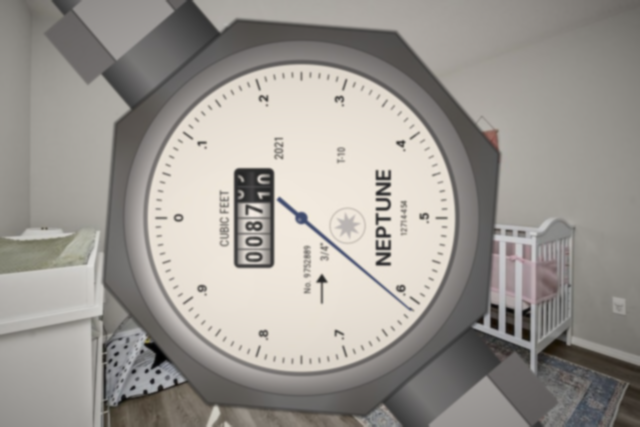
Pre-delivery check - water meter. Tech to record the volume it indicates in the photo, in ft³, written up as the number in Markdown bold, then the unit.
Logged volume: **8709.61** ft³
